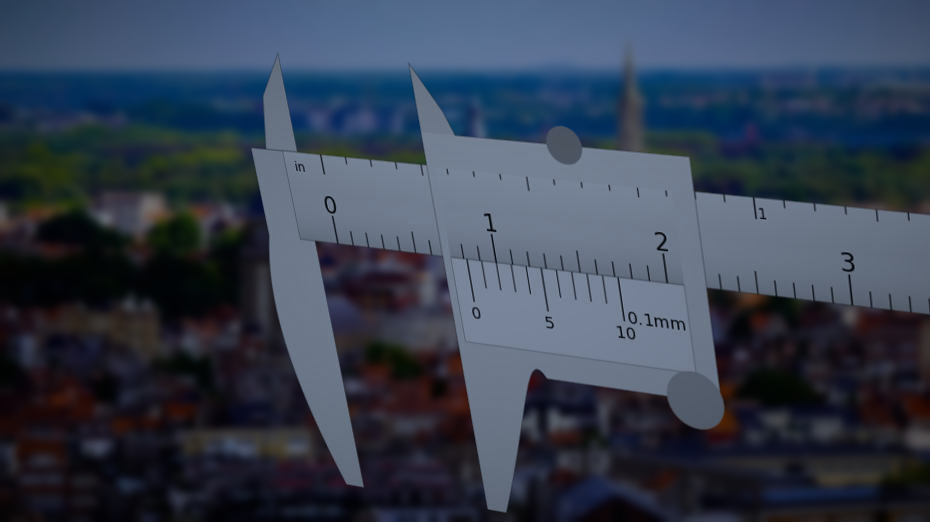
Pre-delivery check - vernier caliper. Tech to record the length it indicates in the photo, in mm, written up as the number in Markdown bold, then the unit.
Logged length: **8.2** mm
